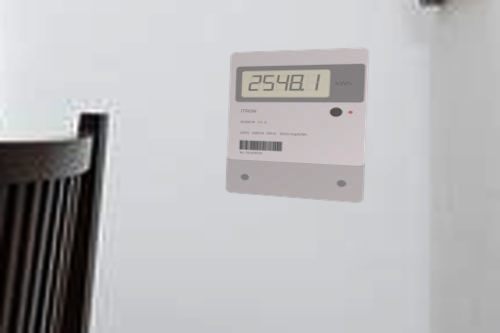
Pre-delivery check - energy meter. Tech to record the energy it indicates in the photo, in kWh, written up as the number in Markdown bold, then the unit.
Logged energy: **2548.1** kWh
